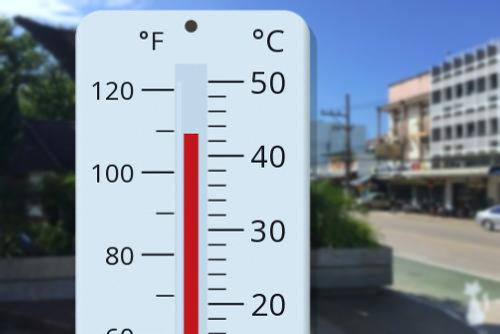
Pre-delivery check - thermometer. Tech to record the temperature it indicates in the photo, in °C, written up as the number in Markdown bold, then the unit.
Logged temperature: **43** °C
